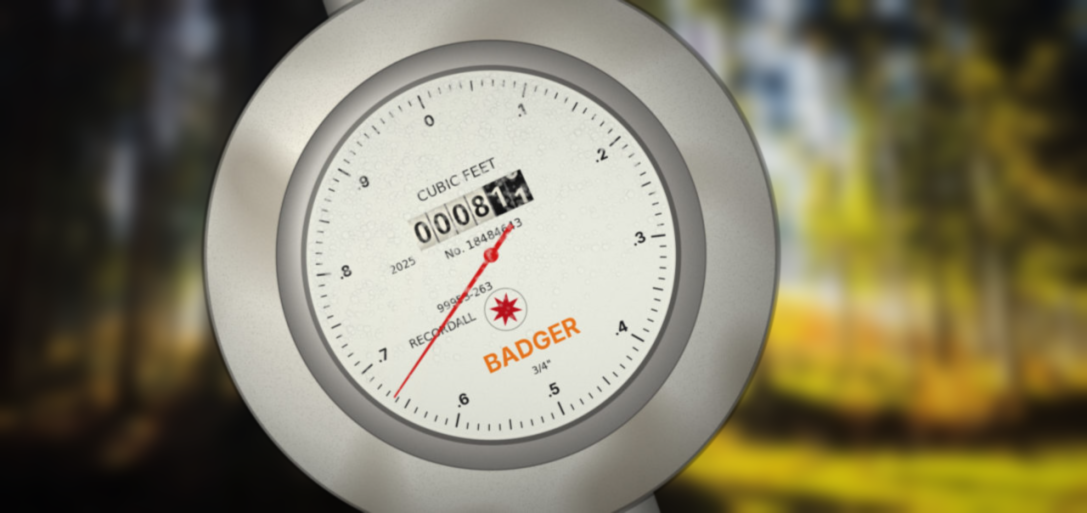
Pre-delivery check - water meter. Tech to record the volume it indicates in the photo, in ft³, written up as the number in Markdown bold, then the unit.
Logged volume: **810.66** ft³
